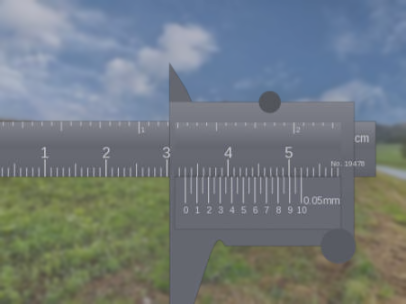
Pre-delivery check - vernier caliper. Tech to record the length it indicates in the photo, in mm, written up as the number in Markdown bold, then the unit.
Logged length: **33.0** mm
